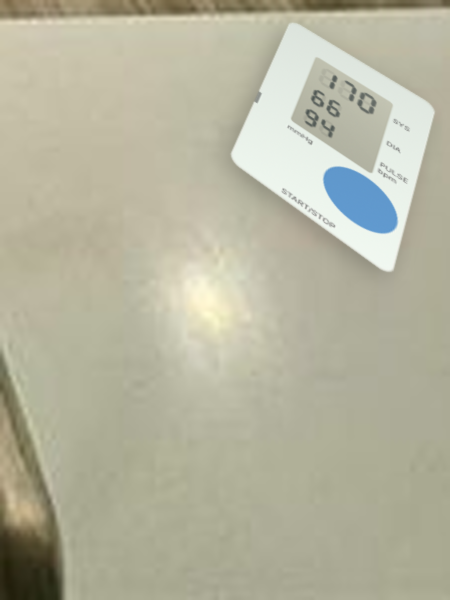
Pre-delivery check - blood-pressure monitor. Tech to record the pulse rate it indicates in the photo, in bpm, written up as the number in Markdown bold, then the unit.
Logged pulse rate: **94** bpm
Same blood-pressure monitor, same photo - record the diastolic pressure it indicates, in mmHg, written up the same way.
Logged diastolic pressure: **66** mmHg
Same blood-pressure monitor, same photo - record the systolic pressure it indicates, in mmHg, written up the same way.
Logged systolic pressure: **170** mmHg
